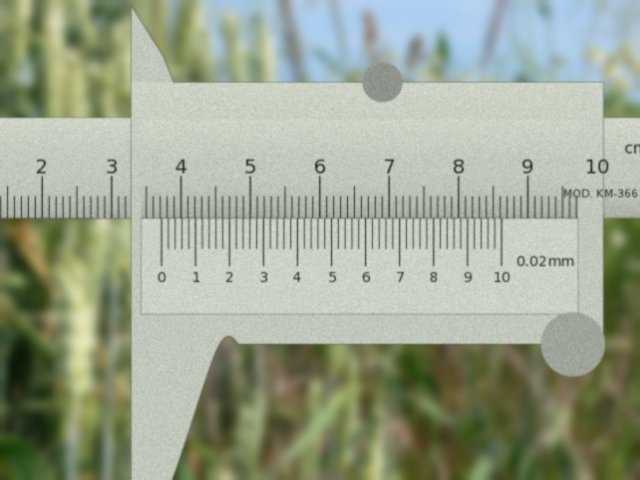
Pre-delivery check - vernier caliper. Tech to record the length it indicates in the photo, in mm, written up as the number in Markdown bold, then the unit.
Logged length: **37.2** mm
